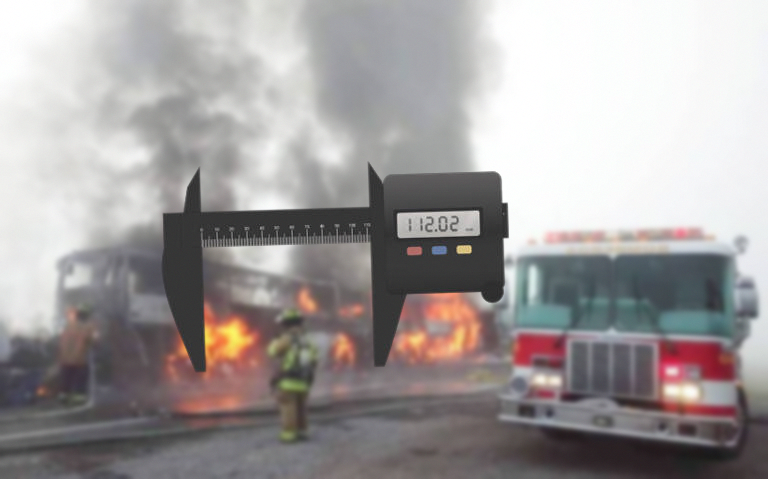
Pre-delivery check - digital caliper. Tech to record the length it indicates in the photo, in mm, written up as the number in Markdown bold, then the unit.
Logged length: **112.02** mm
